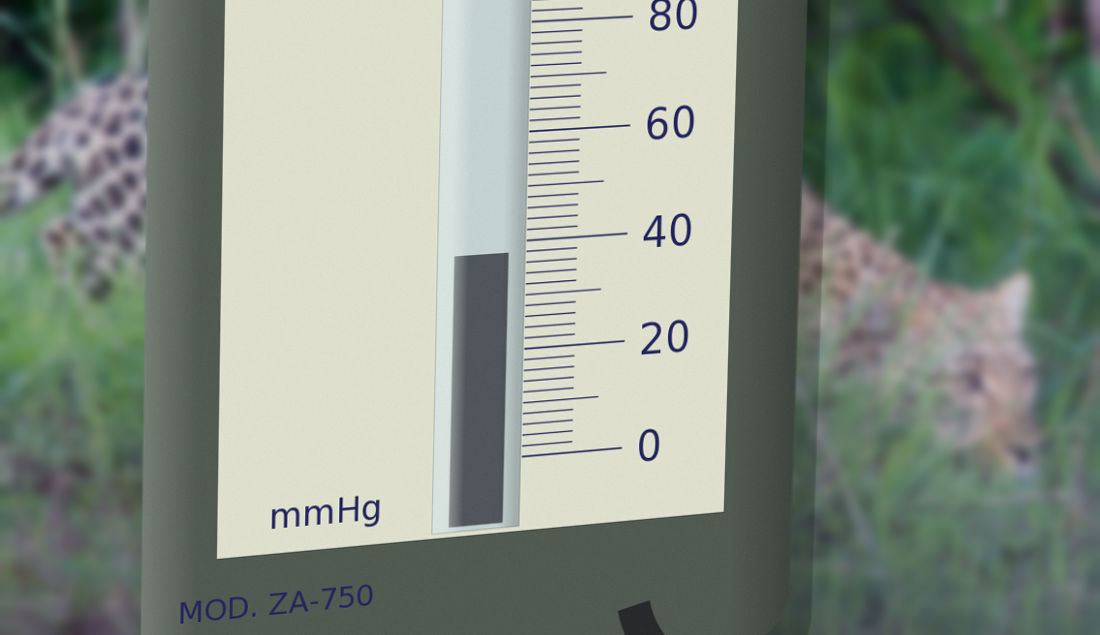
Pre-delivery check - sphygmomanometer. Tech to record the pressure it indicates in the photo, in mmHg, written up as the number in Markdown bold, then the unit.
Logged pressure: **38** mmHg
